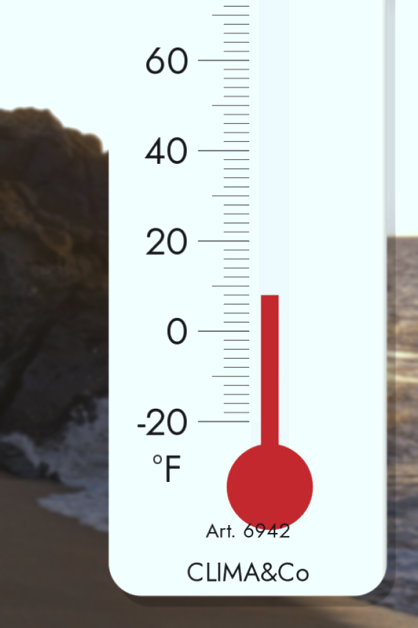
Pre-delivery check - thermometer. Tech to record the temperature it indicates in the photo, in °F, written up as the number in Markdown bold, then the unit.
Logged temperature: **8** °F
